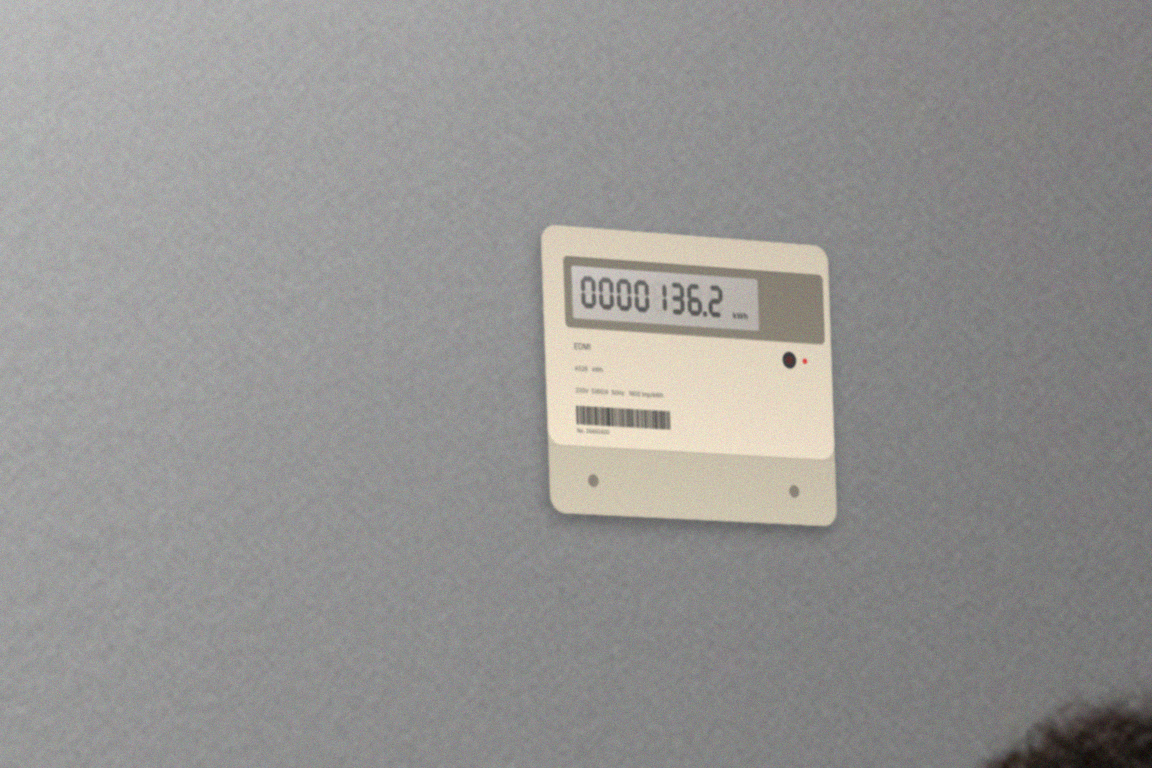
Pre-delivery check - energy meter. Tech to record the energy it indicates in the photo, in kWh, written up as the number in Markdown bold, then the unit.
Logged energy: **136.2** kWh
